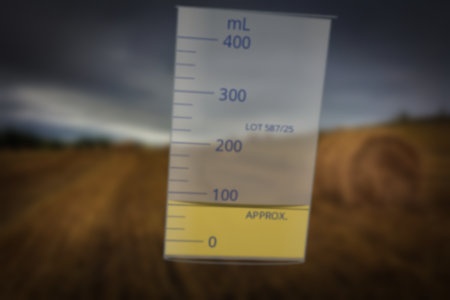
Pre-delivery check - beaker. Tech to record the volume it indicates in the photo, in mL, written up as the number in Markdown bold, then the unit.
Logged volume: **75** mL
